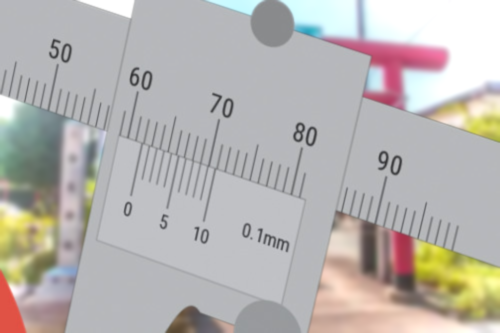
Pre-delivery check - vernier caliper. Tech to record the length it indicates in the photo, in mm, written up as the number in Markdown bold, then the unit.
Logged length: **61.8** mm
